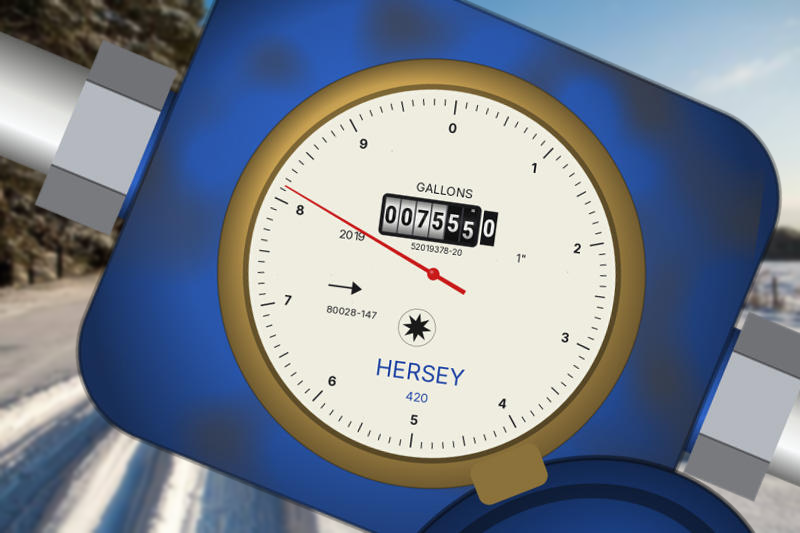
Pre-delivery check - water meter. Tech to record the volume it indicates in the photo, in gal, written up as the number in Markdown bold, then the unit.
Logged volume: **75548.1** gal
